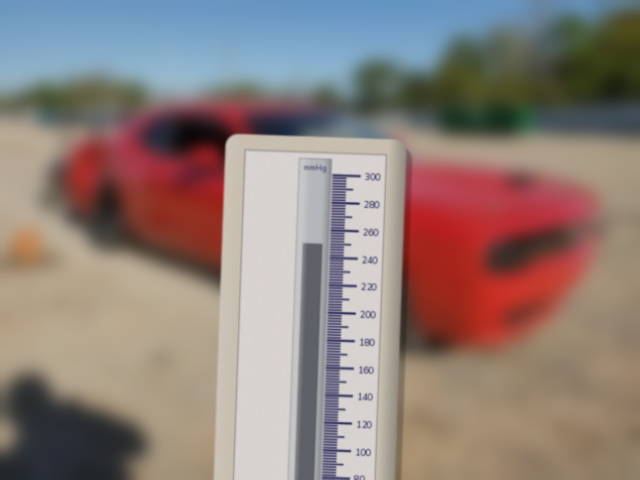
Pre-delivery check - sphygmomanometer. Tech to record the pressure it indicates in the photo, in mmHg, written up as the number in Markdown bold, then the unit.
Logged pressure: **250** mmHg
